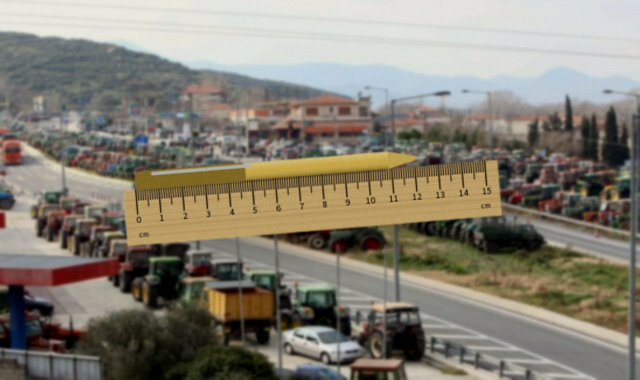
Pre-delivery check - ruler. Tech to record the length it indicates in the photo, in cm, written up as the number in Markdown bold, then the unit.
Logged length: **12.5** cm
